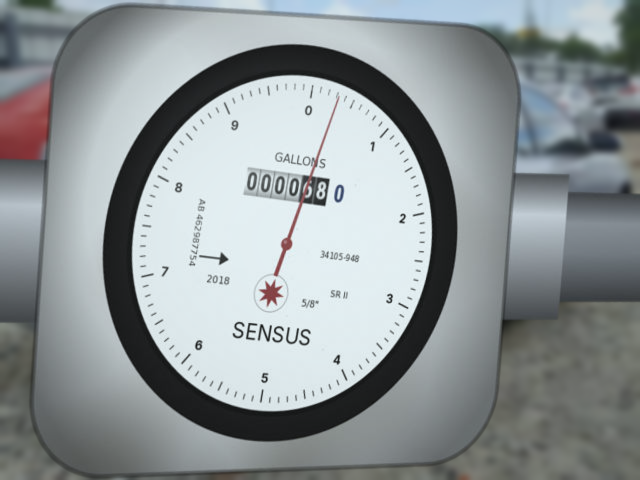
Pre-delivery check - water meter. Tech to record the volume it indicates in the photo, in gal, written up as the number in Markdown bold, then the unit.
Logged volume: **680.3** gal
